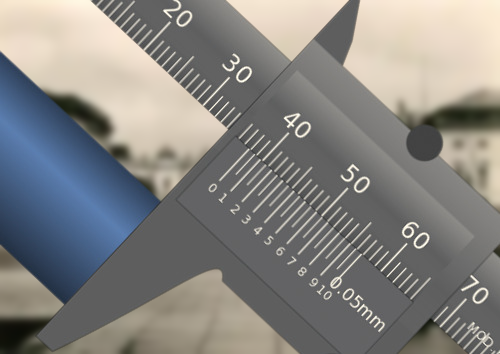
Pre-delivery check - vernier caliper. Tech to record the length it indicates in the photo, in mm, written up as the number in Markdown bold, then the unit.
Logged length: **37.8** mm
